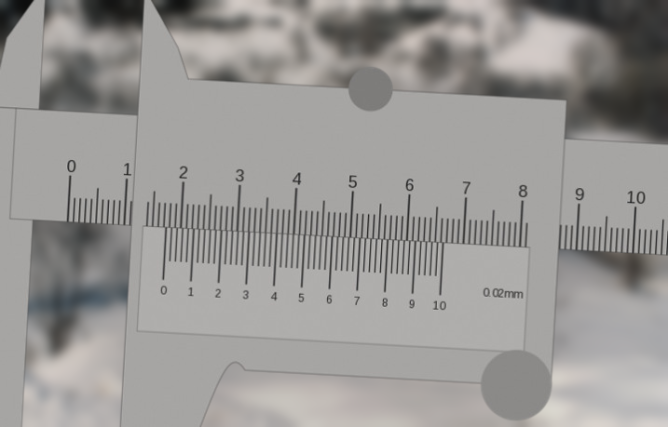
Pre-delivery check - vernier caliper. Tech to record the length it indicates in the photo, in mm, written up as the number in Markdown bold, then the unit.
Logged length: **17.4** mm
